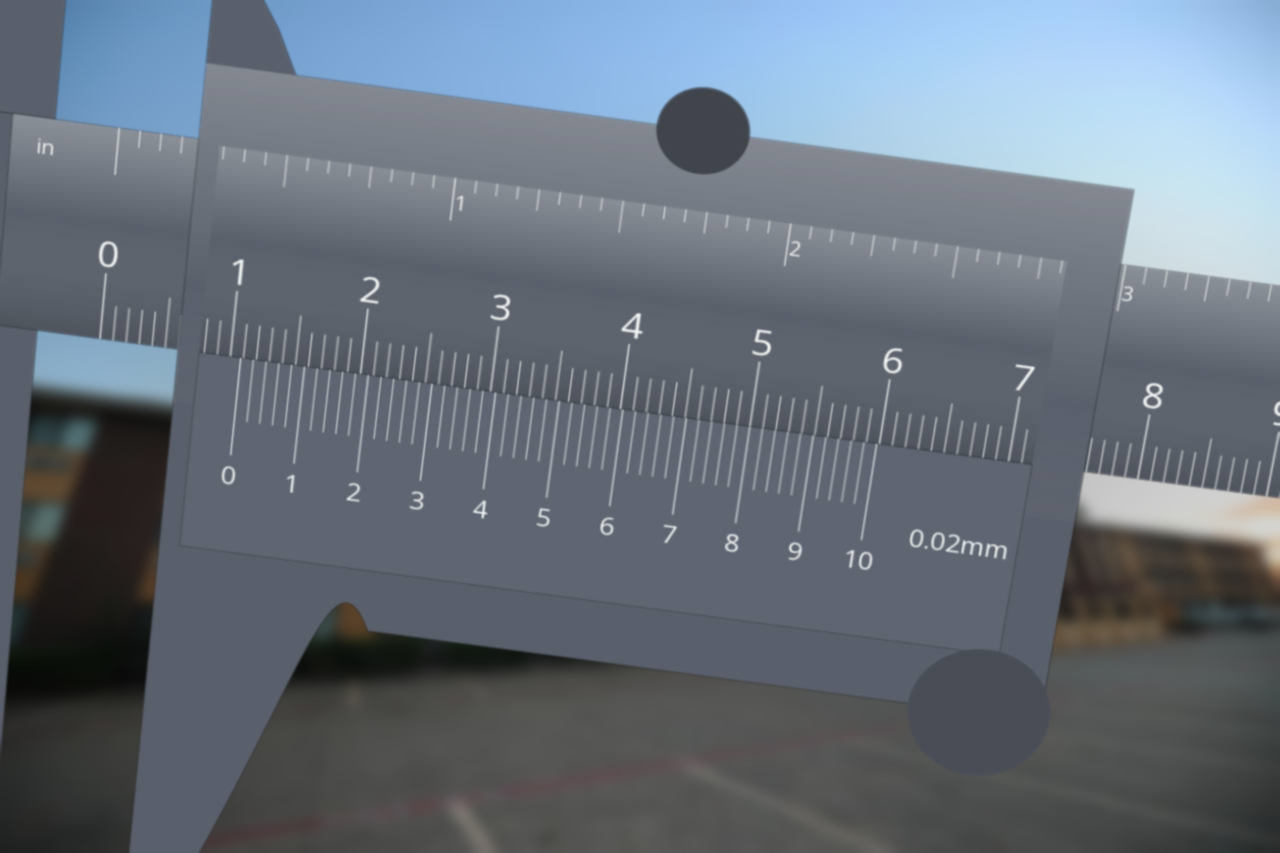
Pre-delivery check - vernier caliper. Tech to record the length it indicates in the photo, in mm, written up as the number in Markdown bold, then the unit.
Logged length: **10.8** mm
